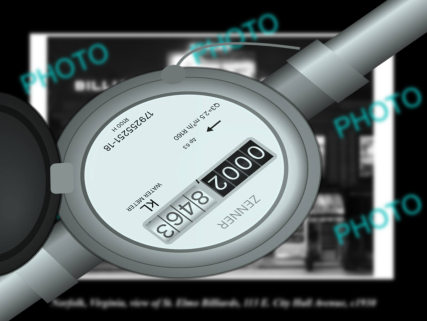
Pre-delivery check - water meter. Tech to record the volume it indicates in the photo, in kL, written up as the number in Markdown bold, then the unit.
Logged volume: **2.8463** kL
